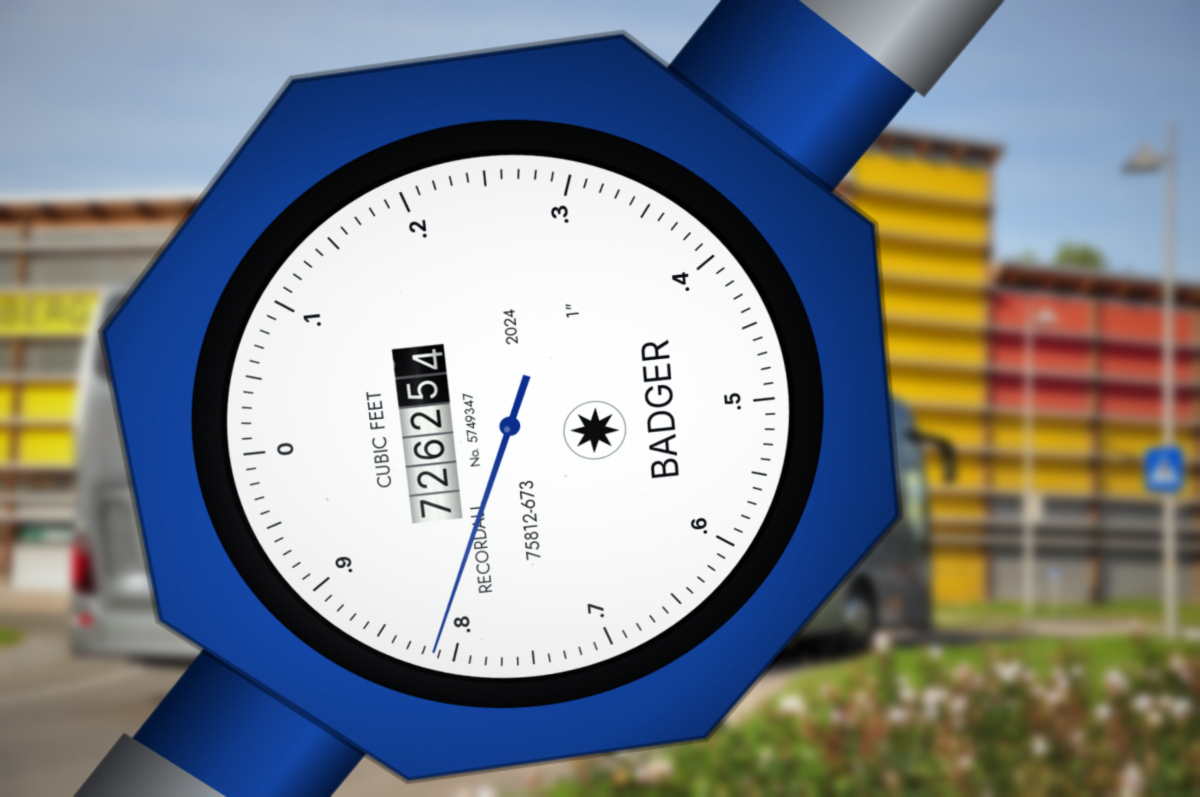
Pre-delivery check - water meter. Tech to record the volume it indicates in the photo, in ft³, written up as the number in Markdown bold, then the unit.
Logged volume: **726253.81** ft³
